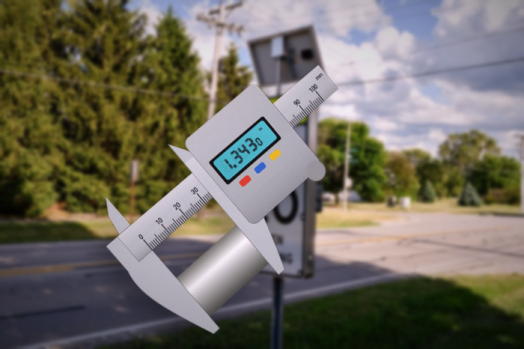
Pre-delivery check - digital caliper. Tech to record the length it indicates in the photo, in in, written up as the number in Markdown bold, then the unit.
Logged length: **1.3430** in
